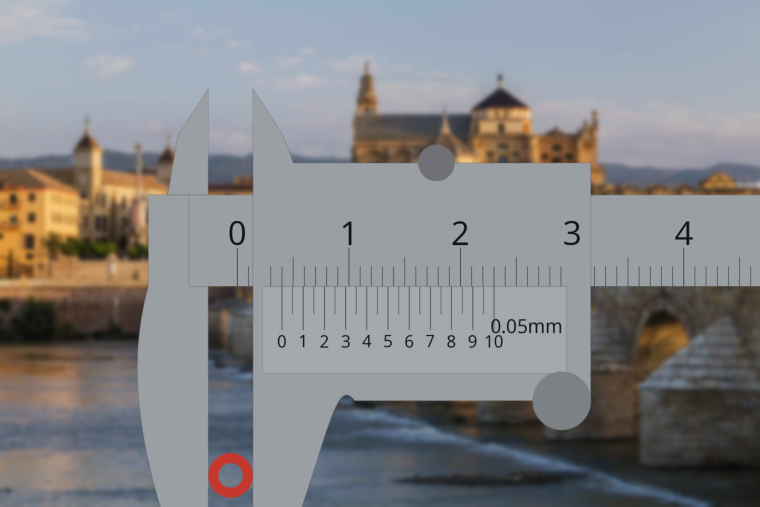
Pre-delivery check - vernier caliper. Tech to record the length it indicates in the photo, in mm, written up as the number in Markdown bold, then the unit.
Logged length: **4.0** mm
